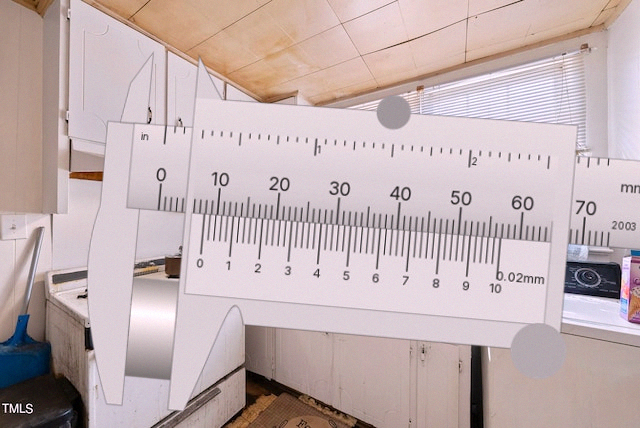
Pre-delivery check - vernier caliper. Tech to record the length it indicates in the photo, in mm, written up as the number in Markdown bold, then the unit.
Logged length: **7.8** mm
